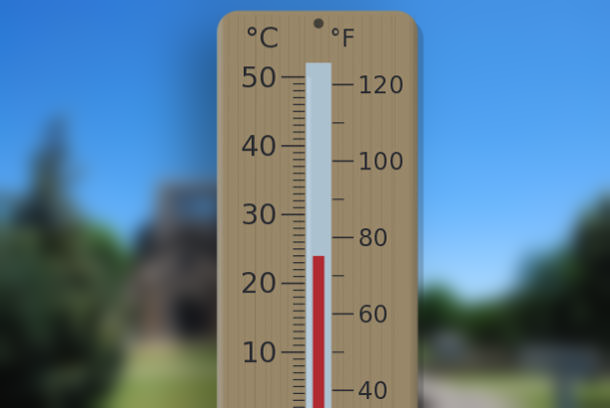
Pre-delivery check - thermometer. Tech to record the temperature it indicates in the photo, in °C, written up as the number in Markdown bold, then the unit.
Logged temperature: **24** °C
